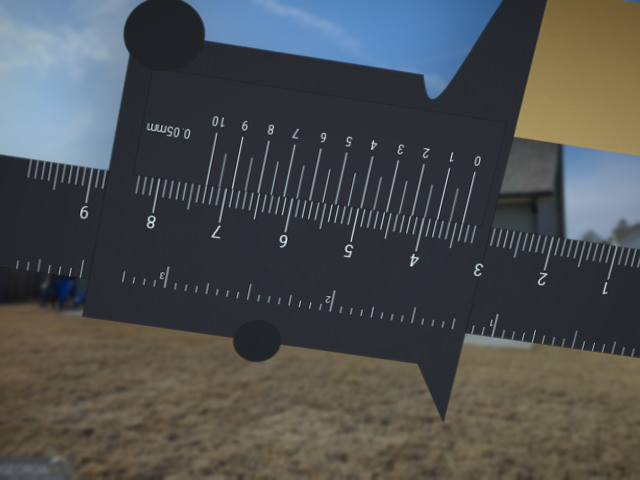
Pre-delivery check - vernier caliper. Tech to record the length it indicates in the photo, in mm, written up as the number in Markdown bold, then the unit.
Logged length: **34.0** mm
